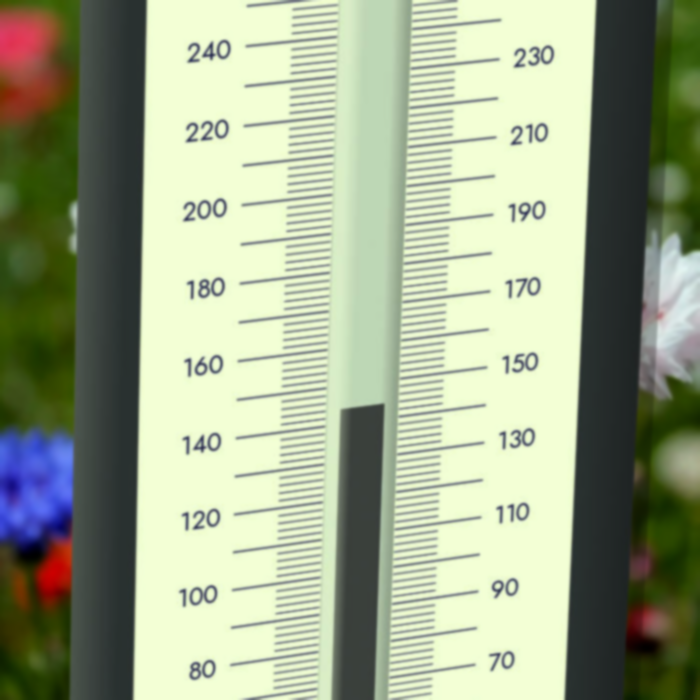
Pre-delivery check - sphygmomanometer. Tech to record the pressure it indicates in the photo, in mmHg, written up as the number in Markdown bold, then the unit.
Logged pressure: **144** mmHg
